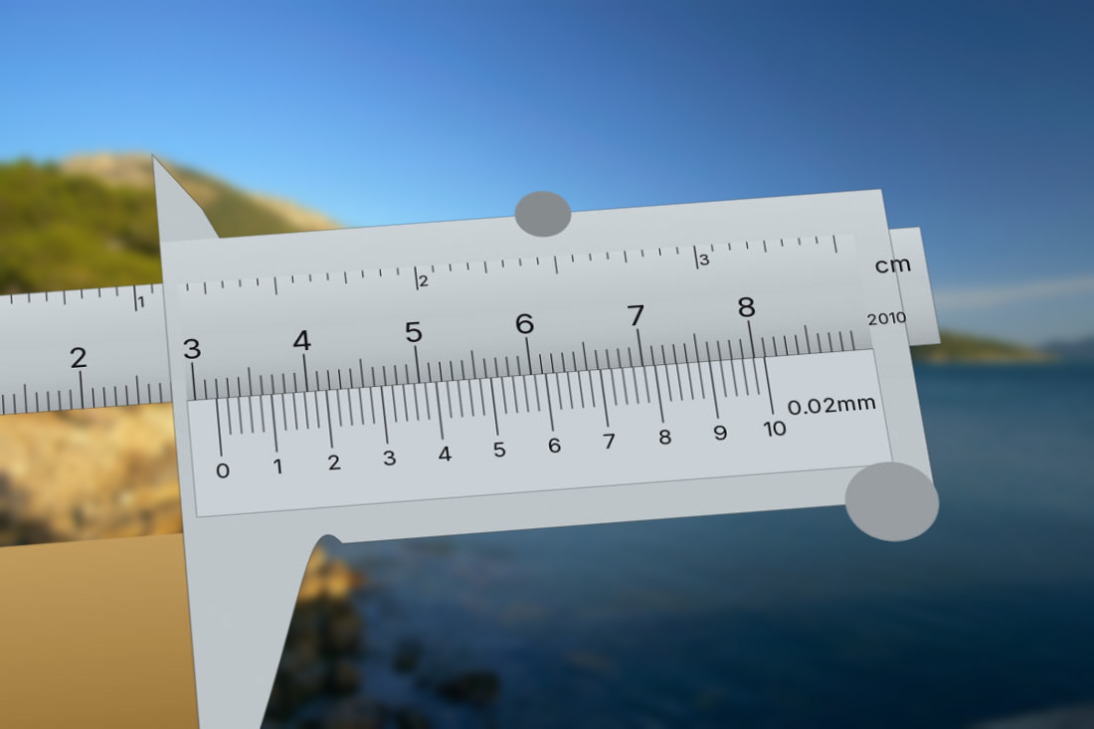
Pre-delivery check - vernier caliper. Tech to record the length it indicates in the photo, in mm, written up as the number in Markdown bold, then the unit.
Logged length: **31.9** mm
